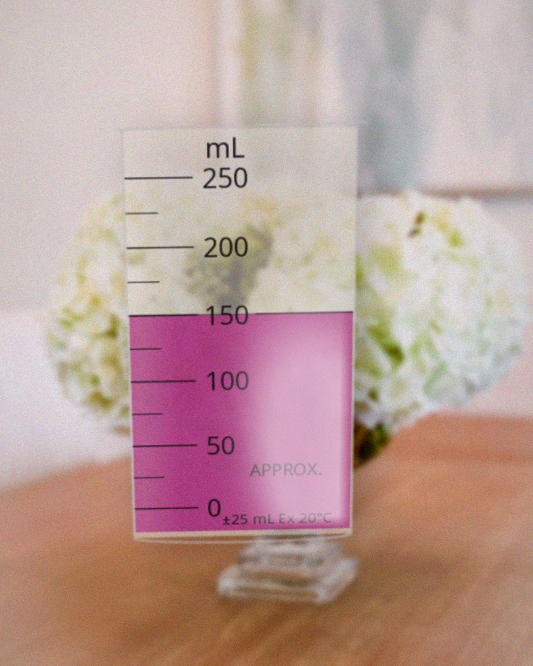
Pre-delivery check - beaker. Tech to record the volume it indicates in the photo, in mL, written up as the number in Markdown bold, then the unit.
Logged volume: **150** mL
